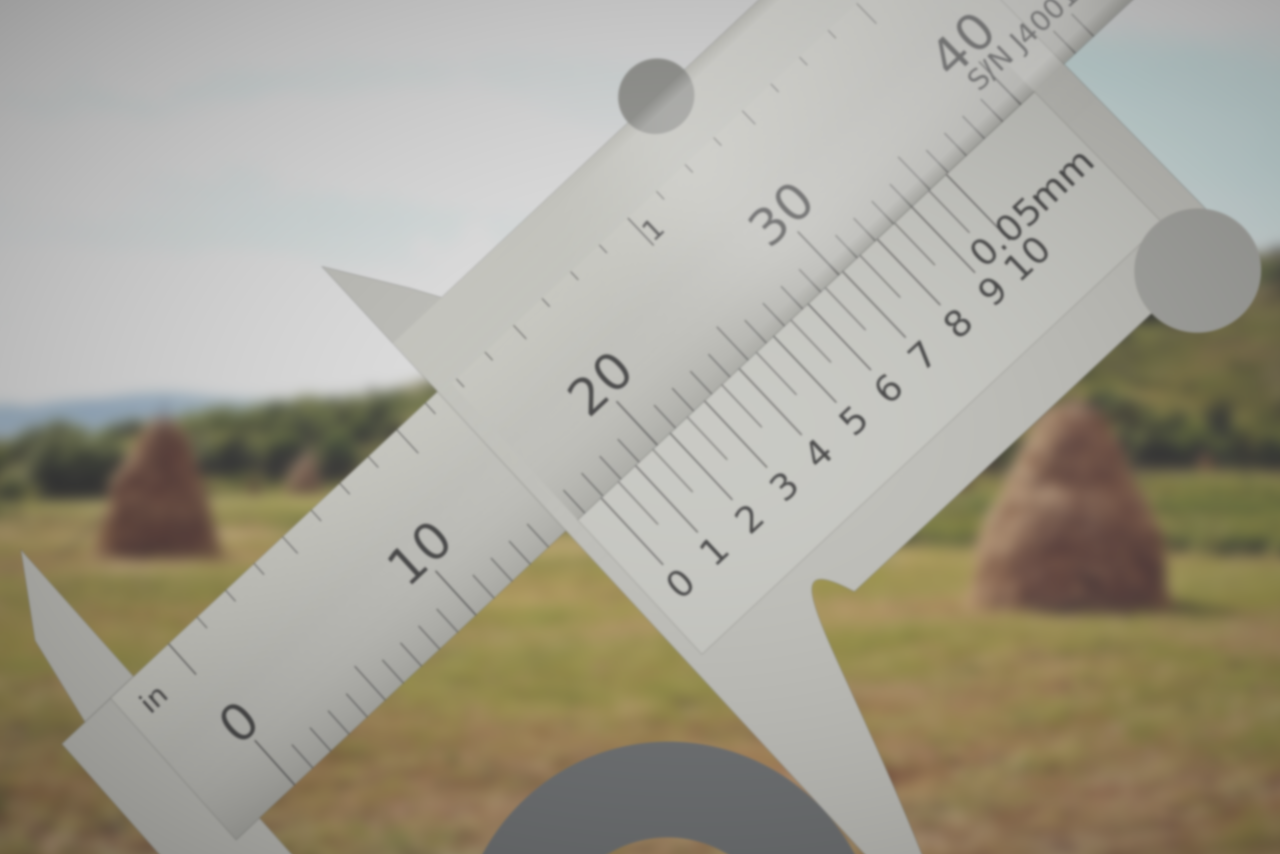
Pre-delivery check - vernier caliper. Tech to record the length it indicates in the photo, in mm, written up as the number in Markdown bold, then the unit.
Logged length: **16.9** mm
